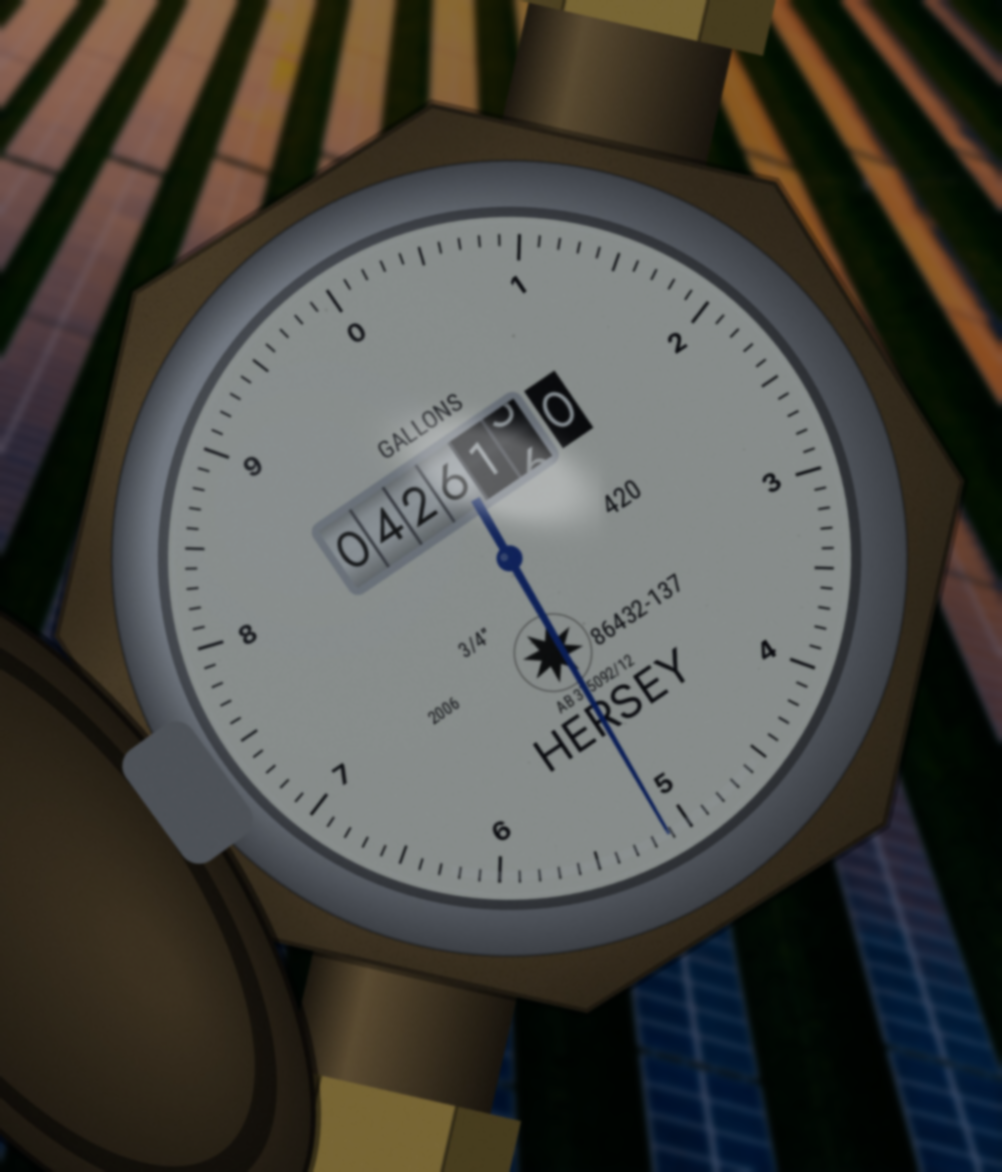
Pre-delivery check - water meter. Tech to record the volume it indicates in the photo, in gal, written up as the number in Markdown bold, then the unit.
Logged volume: **426155.1** gal
